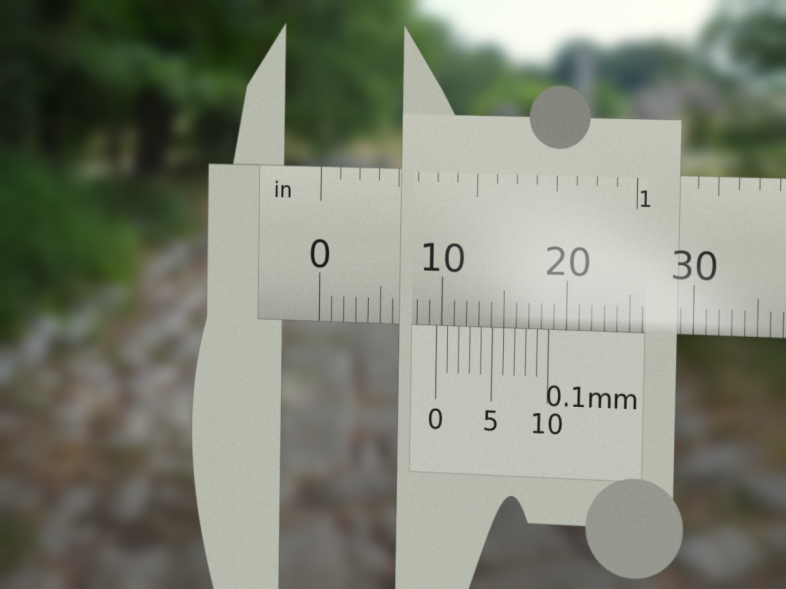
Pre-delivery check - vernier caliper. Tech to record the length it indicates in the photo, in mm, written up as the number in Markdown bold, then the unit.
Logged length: **9.6** mm
